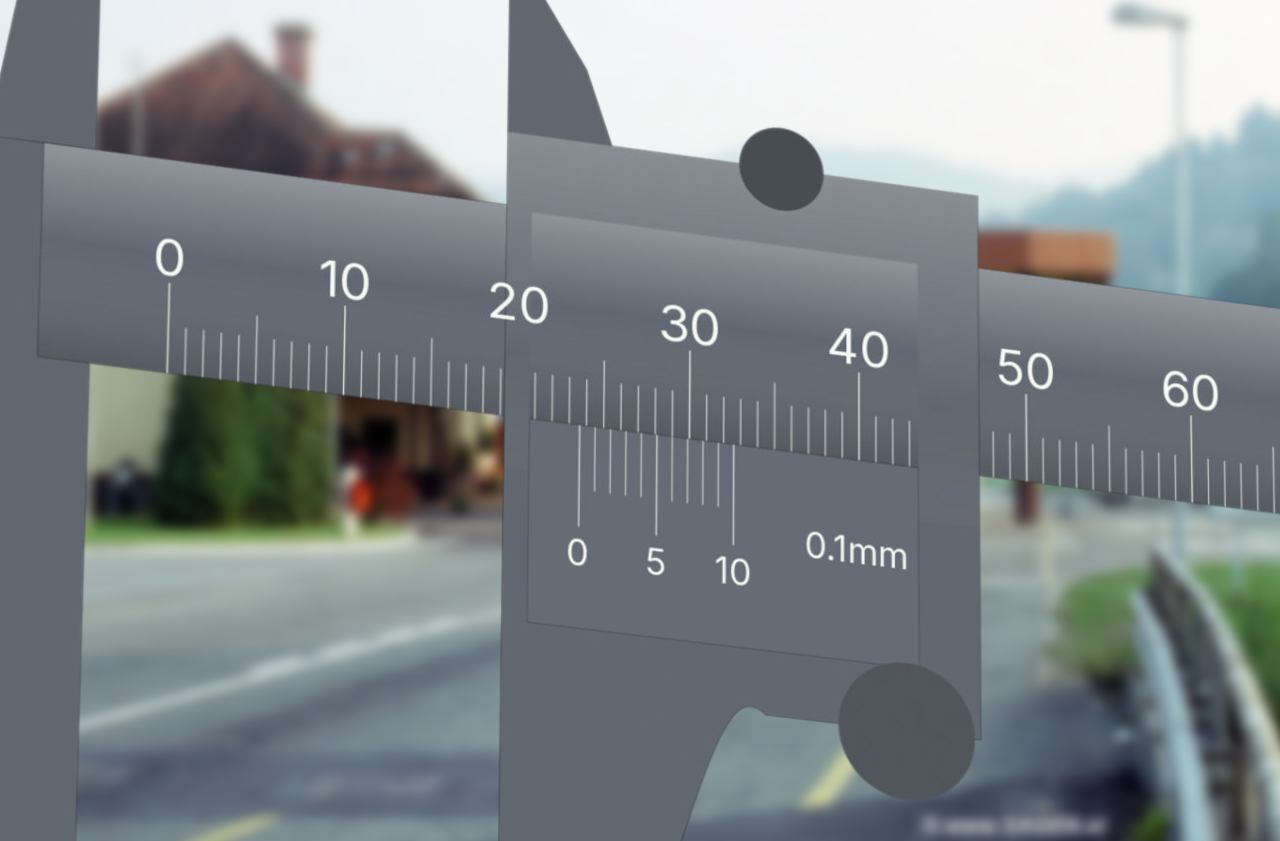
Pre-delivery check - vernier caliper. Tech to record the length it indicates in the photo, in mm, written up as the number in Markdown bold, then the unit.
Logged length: **23.6** mm
